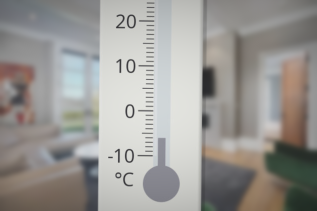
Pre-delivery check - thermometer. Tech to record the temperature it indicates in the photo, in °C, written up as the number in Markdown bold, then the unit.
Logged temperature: **-6** °C
